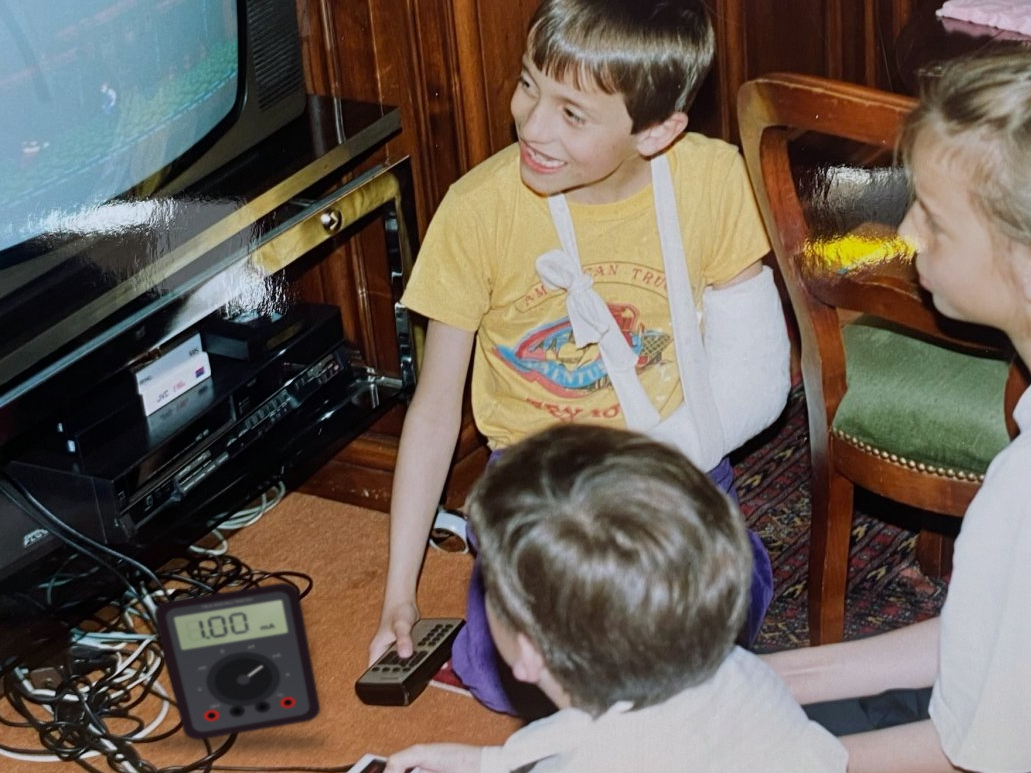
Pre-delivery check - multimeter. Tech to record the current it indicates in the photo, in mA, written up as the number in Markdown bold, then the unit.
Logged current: **1.00** mA
